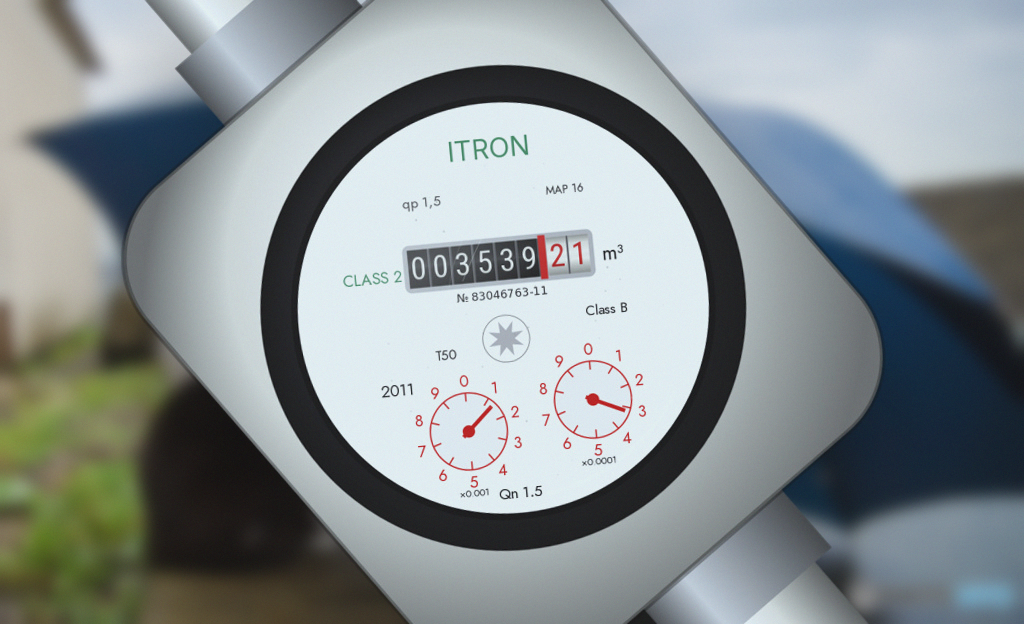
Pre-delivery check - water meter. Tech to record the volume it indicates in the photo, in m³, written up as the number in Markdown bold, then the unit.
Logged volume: **3539.2113** m³
